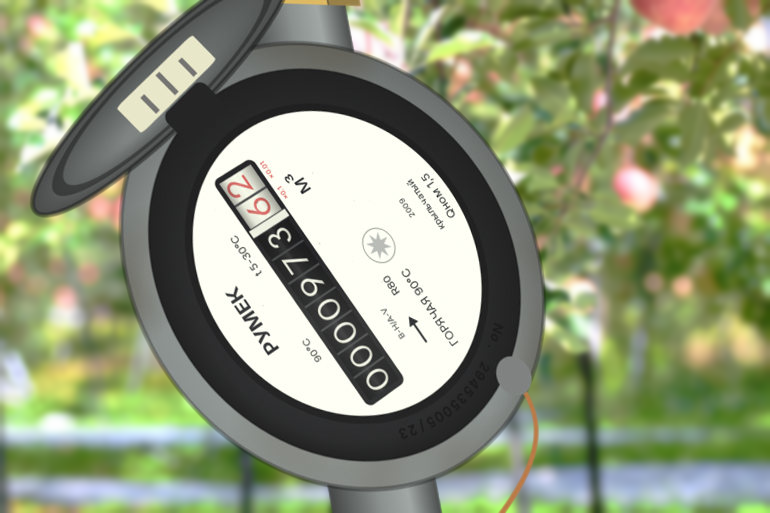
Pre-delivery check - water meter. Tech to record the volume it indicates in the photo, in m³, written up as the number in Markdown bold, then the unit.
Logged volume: **973.62** m³
